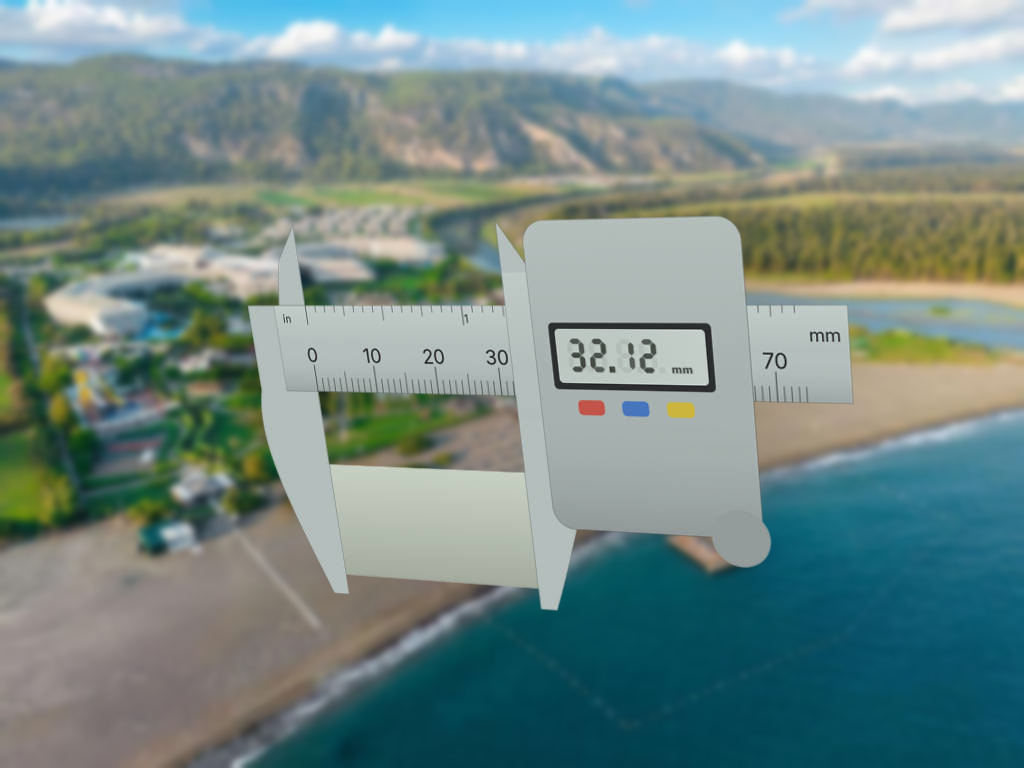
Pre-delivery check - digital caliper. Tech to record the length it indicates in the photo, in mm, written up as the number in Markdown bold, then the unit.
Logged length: **32.12** mm
